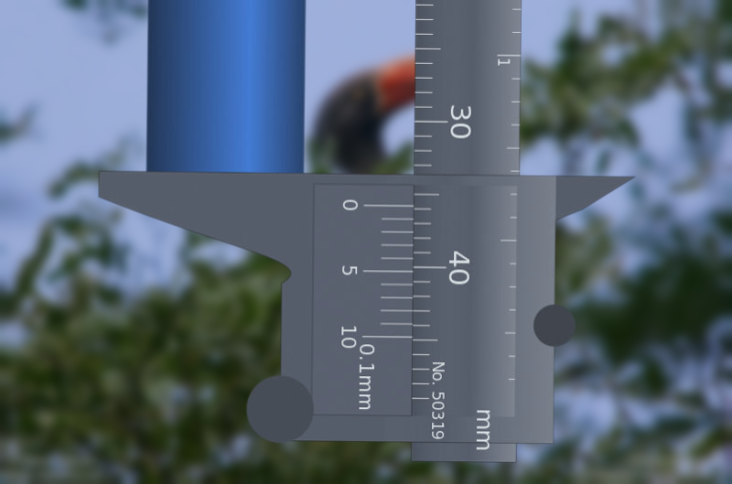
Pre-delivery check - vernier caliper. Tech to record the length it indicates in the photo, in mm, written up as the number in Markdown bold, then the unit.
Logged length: **35.8** mm
